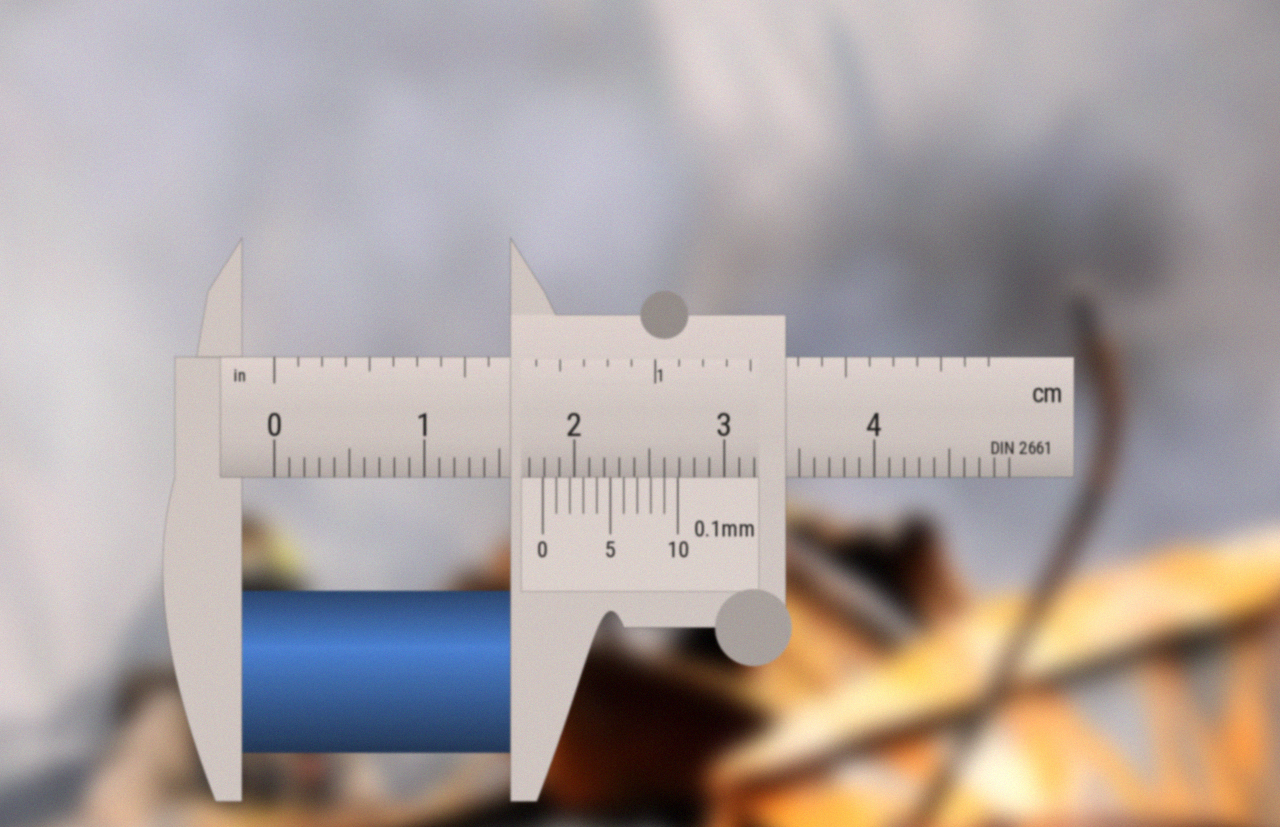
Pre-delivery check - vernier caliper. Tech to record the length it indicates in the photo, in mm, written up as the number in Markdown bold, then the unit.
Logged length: **17.9** mm
